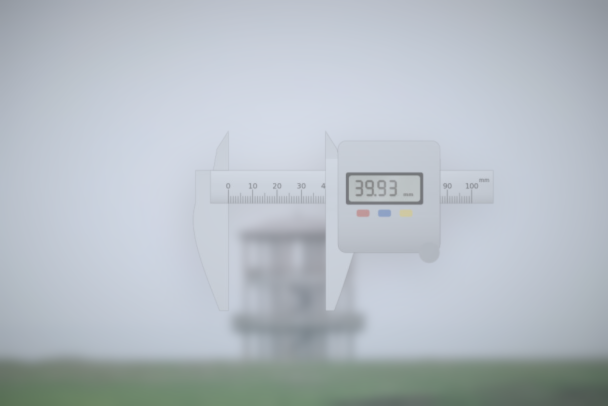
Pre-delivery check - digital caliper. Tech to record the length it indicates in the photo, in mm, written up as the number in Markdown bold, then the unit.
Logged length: **39.93** mm
